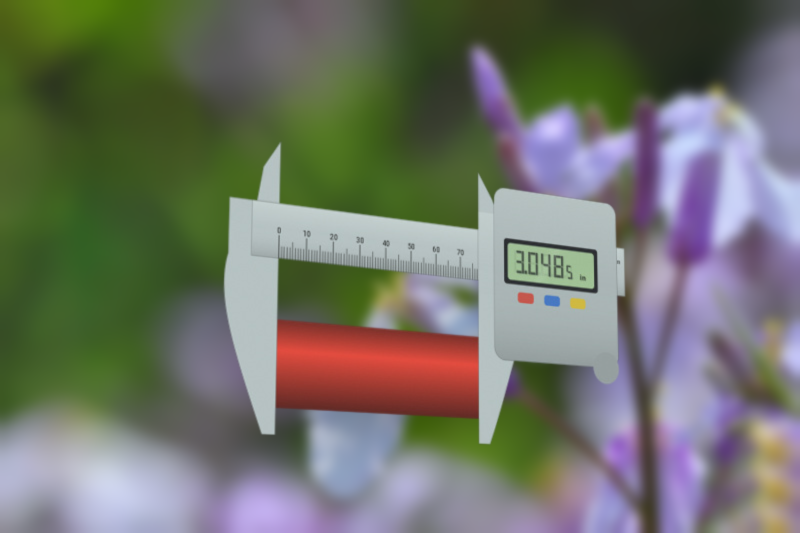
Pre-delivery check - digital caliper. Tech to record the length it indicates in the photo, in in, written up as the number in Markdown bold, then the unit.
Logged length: **3.0485** in
